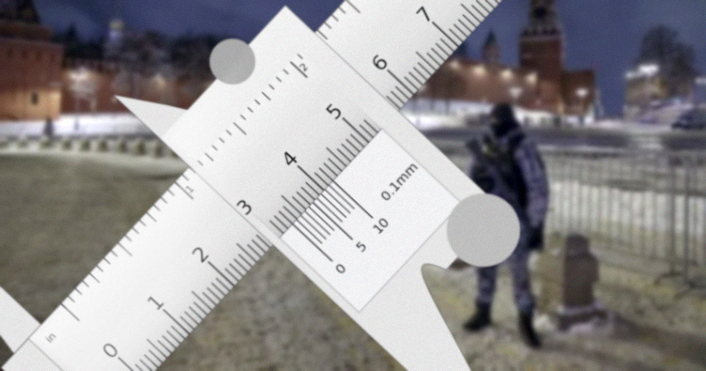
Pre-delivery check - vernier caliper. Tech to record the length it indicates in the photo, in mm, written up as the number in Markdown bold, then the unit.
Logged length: **33.0** mm
